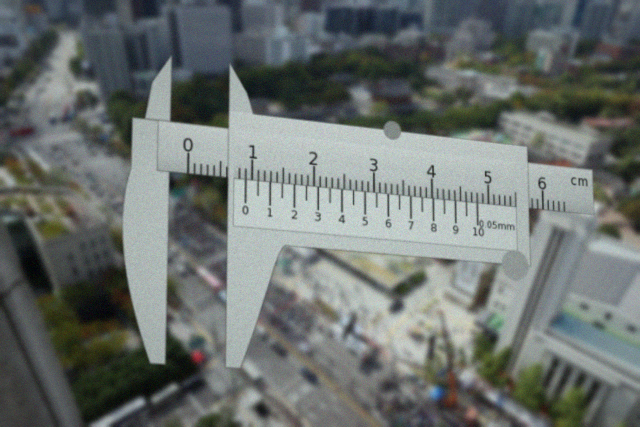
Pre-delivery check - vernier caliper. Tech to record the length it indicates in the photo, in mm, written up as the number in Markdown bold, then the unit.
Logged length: **9.0** mm
